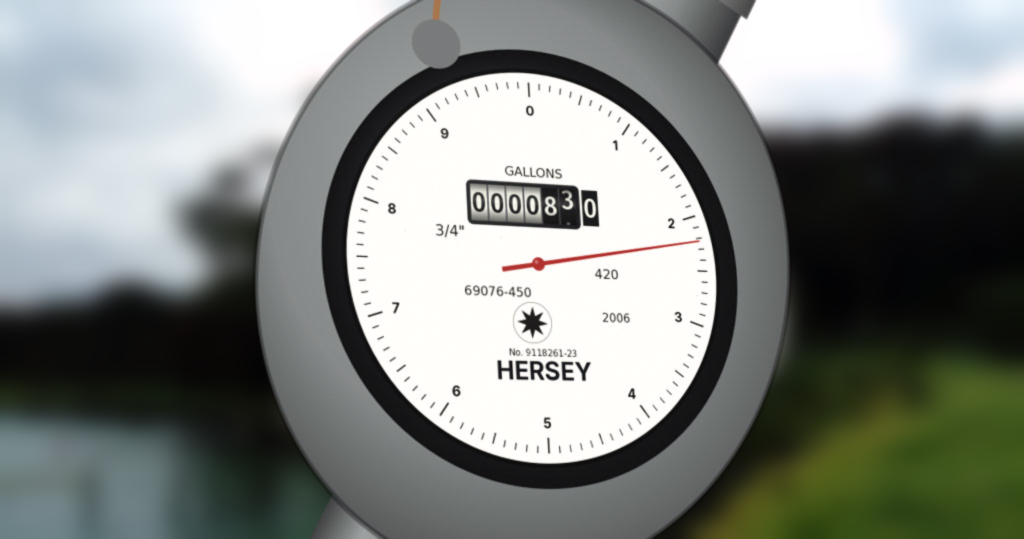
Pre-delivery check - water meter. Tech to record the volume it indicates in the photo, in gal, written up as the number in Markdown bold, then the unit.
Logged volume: **832.2** gal
